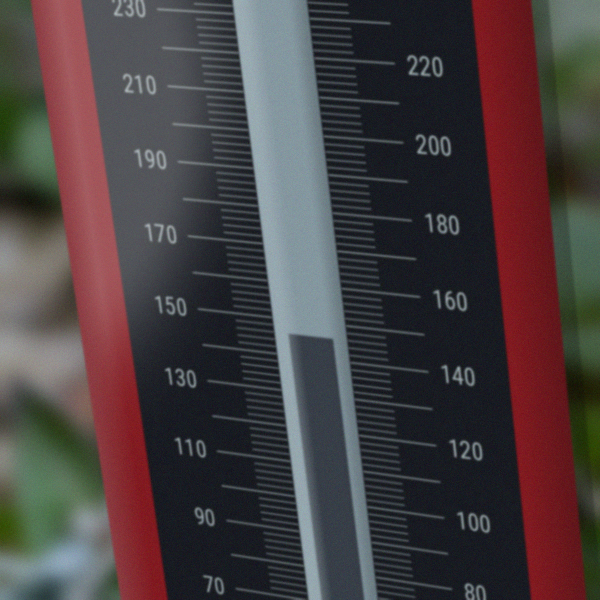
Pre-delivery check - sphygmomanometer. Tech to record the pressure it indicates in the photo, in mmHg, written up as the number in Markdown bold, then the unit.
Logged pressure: **146** mmHg
